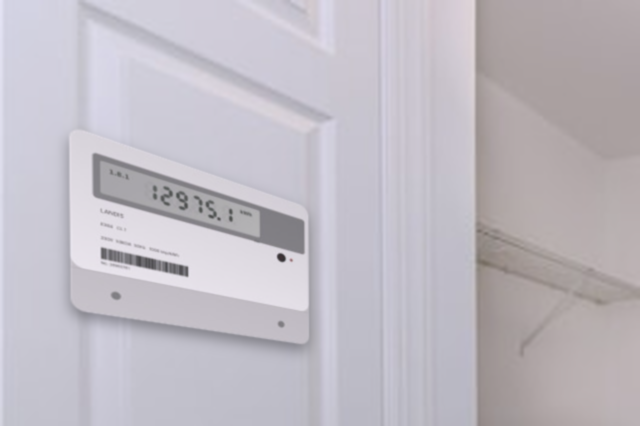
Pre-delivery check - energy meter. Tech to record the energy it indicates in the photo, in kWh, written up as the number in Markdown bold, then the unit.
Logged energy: **12975.1** kWh
